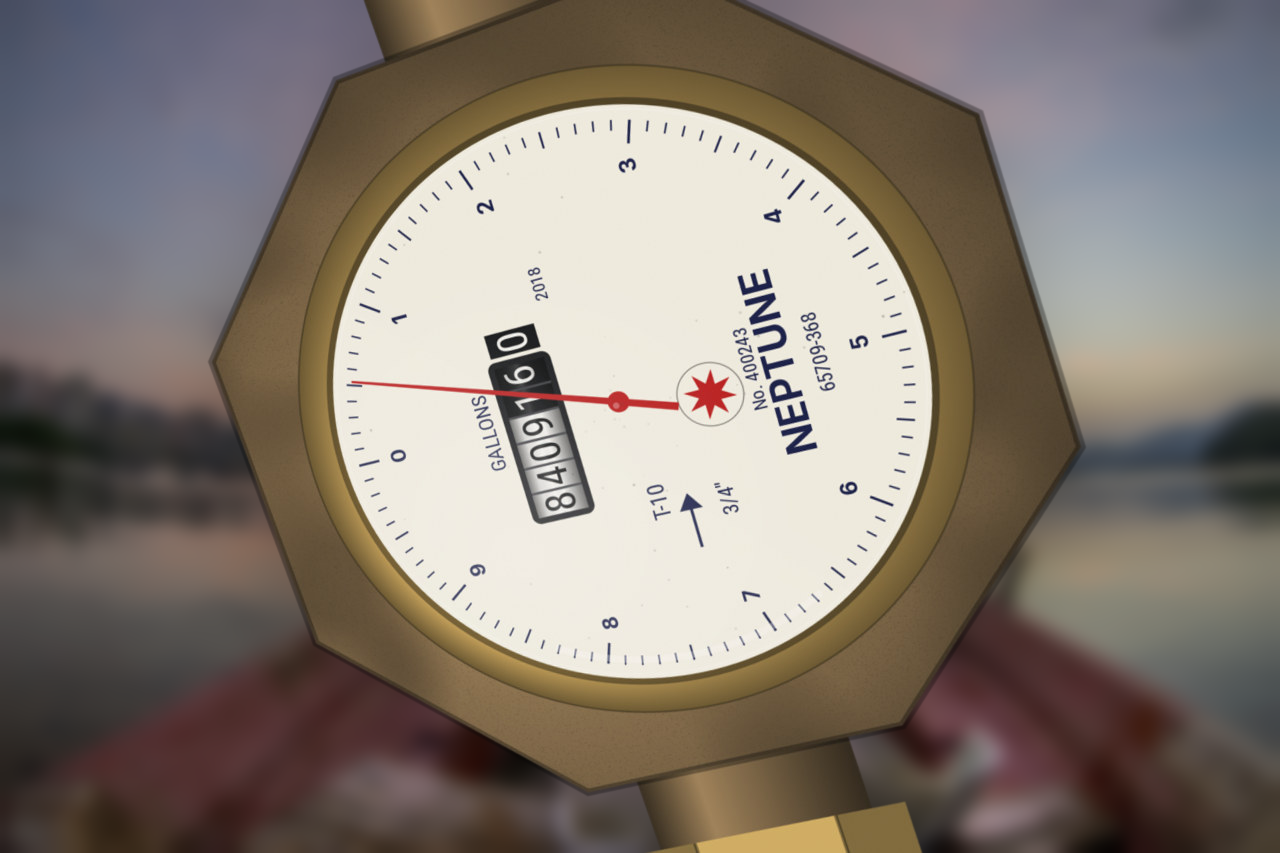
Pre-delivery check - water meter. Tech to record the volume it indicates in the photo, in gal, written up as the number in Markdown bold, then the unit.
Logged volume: **8409160.5** gal
